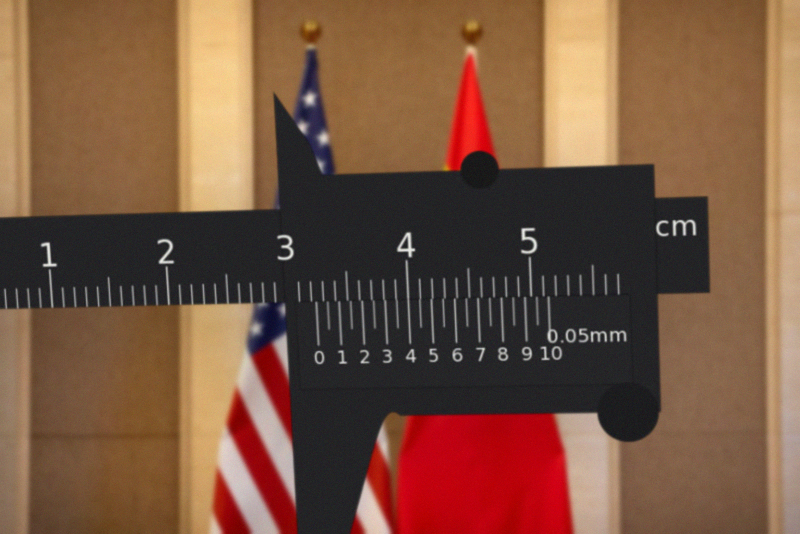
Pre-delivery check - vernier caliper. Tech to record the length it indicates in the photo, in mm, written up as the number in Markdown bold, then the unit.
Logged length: **32.4** mm
